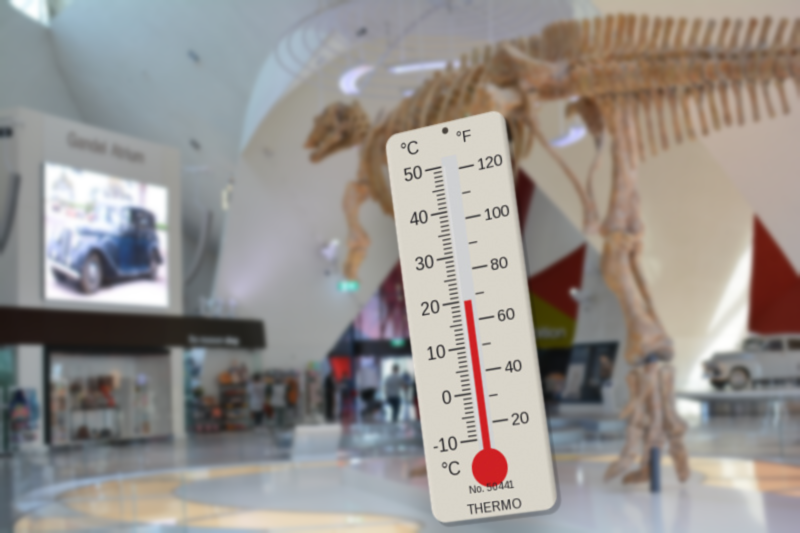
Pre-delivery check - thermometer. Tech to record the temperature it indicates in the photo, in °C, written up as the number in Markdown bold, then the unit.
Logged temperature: **20** °C
